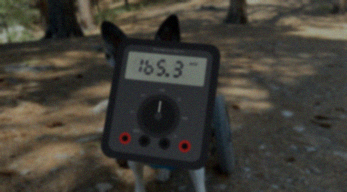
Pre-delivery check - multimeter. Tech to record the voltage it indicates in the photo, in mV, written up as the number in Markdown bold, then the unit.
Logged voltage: **165.3** mV
